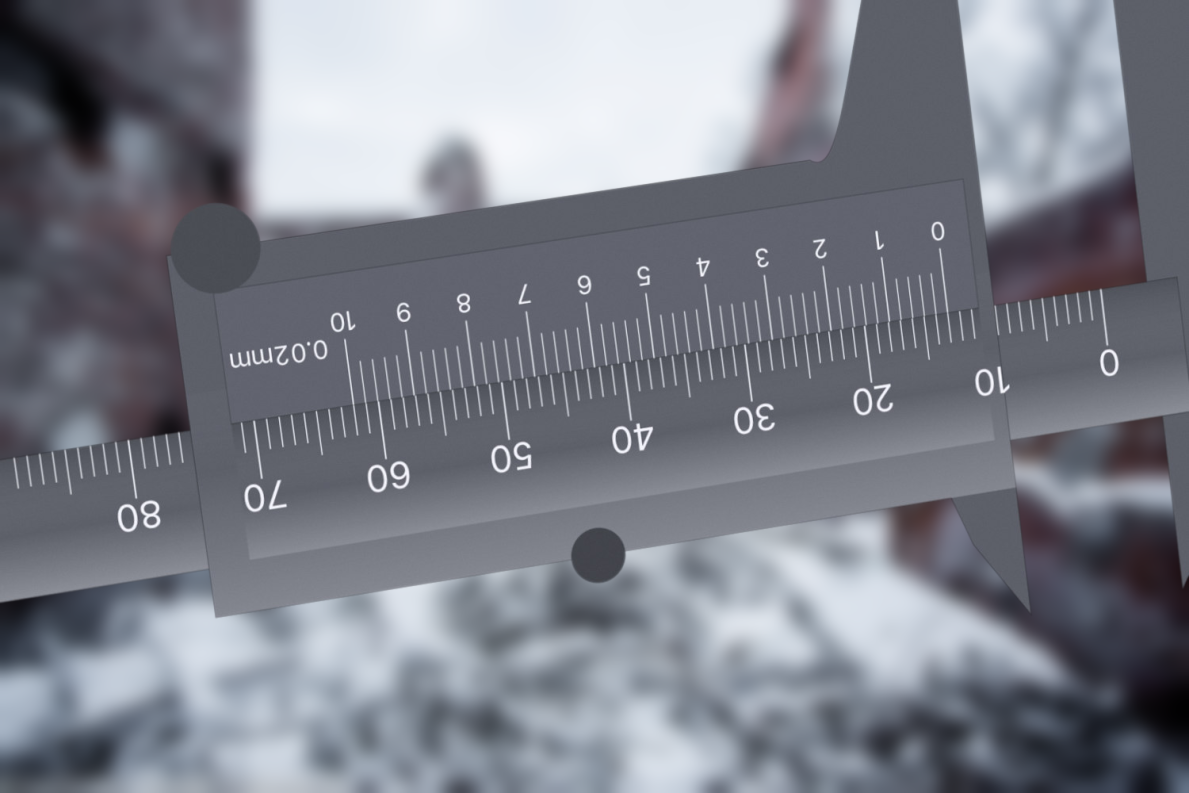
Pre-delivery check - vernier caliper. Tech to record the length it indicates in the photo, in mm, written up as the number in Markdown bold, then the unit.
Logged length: **13.0** mm
